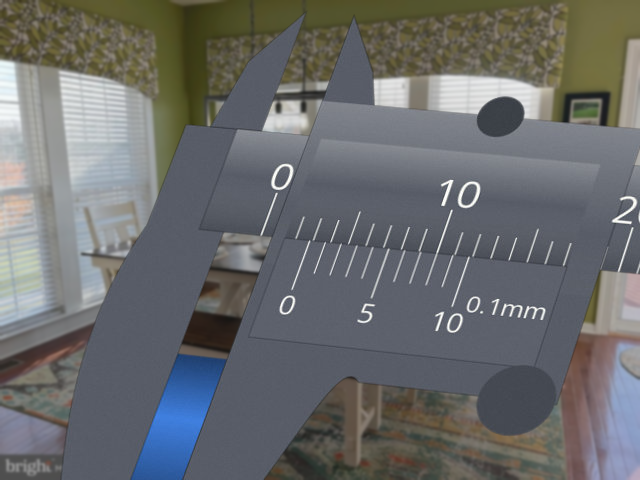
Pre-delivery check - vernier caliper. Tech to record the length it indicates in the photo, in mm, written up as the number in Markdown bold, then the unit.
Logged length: **2.8** mm
